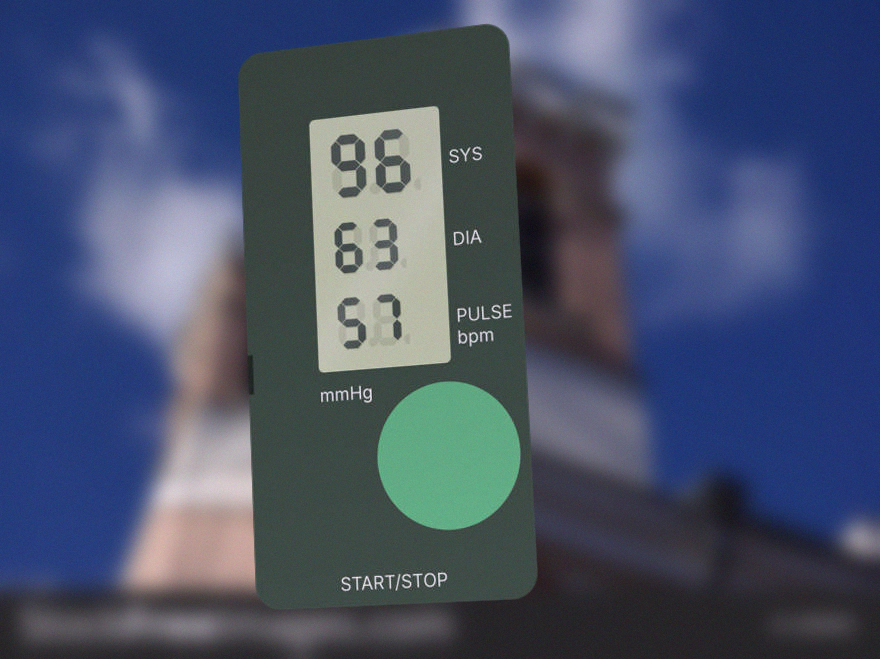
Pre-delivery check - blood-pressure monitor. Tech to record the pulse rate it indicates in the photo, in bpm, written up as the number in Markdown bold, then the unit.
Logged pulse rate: **57** bpm
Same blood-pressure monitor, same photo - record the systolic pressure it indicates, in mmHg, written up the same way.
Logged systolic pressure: **96** mmHg
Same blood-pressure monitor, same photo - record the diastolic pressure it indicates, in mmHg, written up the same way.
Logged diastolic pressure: **63** mmHg
